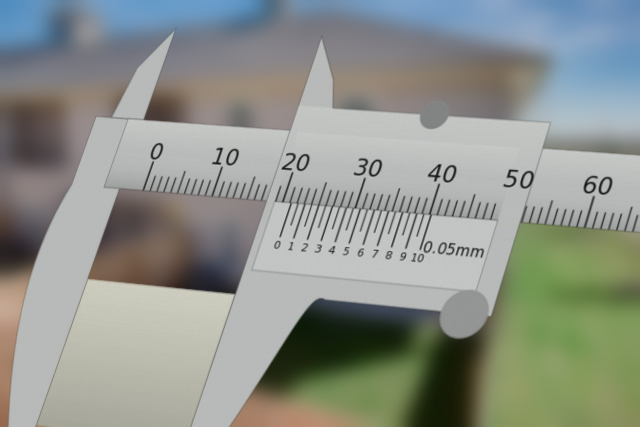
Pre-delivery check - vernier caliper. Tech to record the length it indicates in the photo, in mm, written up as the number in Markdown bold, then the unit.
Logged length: **21.2** mm
